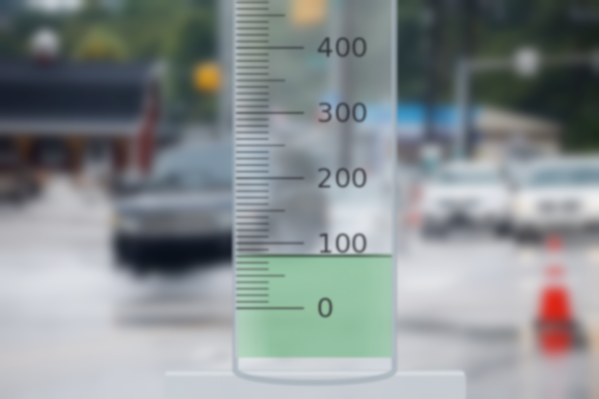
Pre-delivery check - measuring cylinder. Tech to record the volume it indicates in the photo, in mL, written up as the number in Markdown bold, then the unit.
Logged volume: **80** mL
